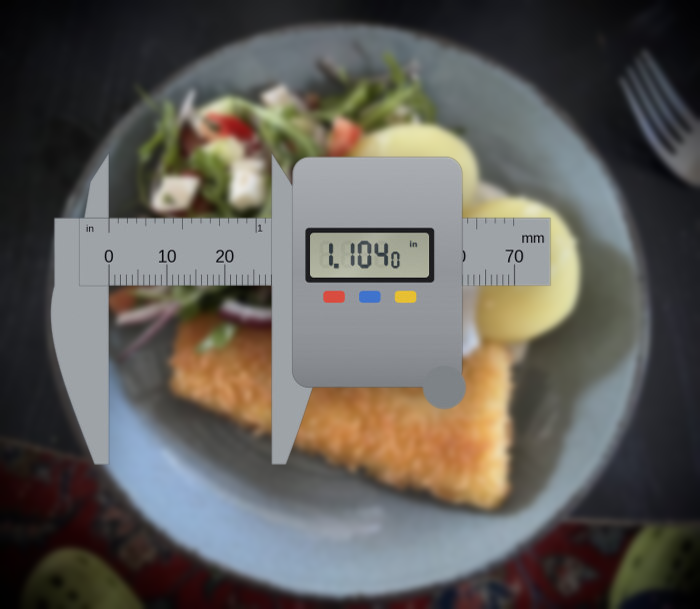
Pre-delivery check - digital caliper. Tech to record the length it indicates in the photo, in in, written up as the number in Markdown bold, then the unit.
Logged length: **1.1040** in
